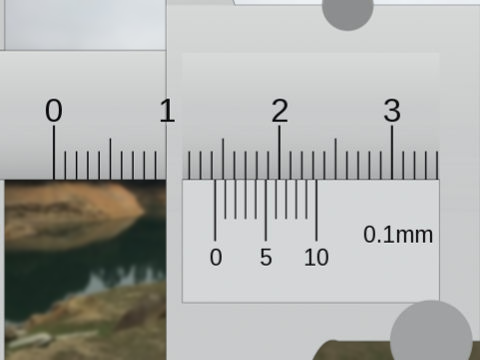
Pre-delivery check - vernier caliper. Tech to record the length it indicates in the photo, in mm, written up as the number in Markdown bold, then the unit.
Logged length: **14.3** mm
